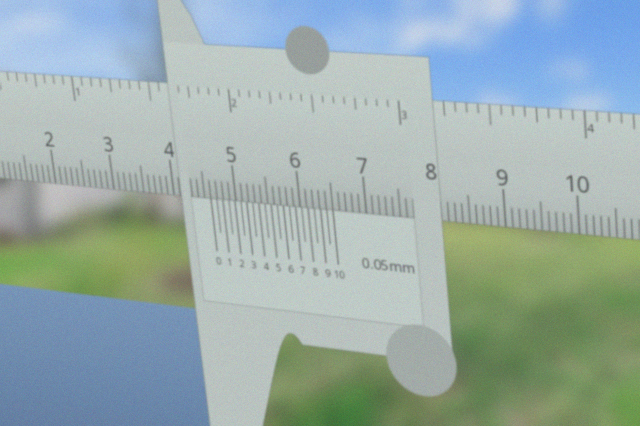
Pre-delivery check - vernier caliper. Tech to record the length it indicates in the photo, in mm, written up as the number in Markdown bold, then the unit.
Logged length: **46.0** mm
